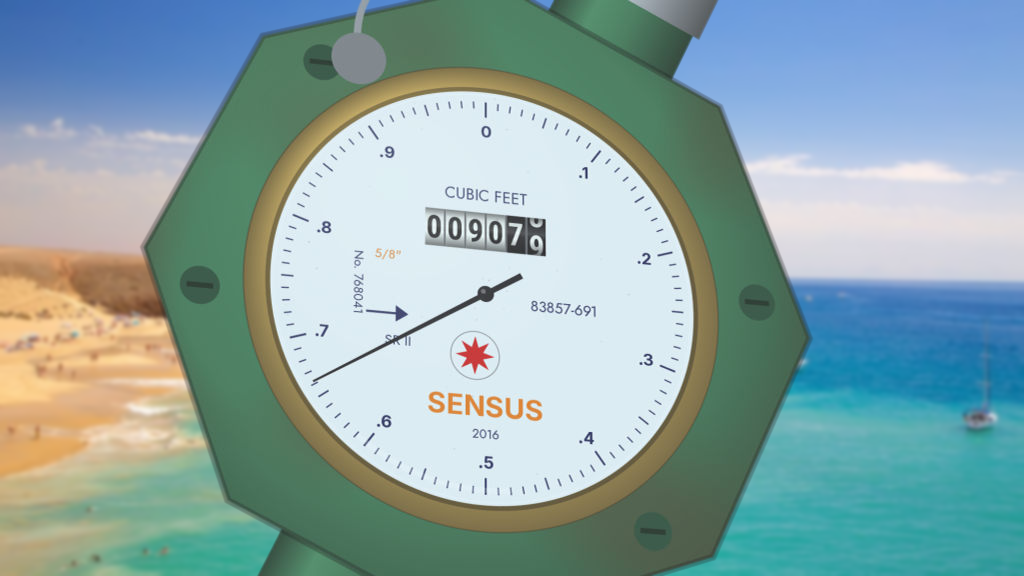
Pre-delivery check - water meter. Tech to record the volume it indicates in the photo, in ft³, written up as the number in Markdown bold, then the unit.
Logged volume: **9078.66** ft³
